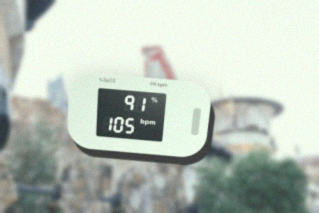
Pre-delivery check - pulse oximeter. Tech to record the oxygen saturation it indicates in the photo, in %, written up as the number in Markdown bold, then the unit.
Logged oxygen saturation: **91** %
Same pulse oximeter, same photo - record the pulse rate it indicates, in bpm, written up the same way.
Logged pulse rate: **105** bpm
